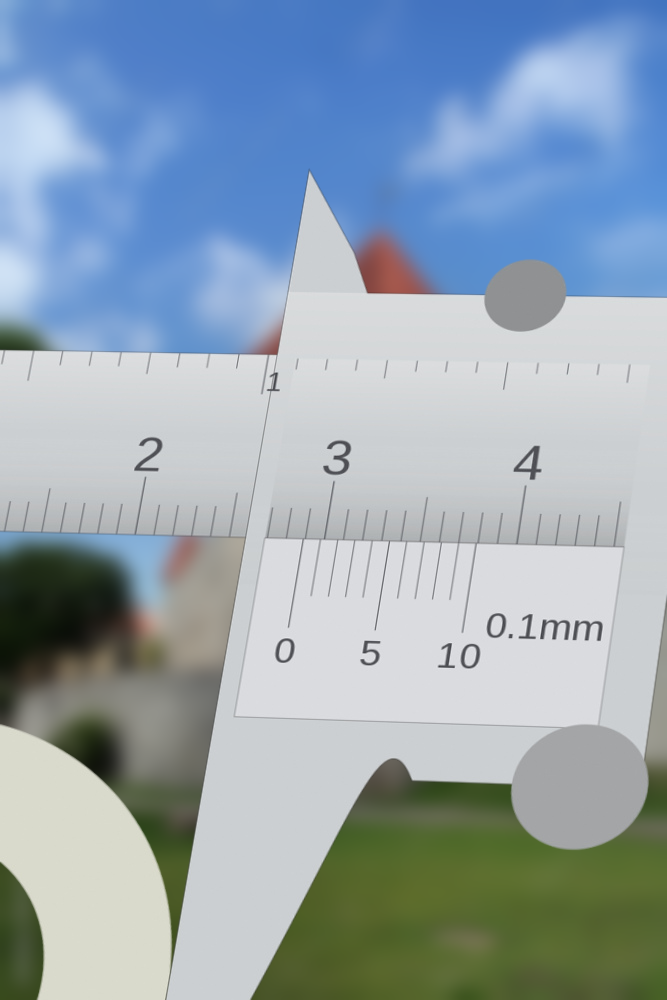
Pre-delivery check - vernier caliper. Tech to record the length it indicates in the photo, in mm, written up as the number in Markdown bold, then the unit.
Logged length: **28.9** mm
